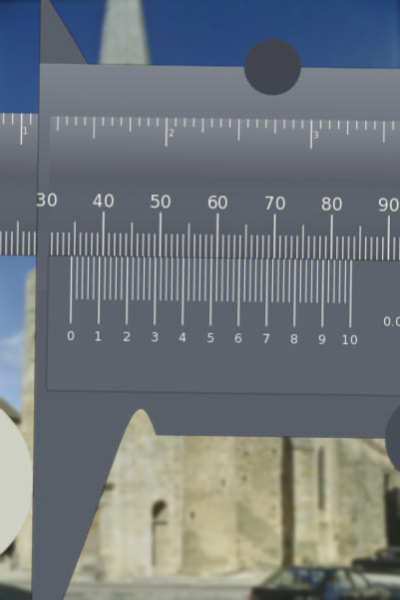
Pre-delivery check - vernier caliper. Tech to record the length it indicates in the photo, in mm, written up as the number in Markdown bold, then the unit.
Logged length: **34.5** mm
